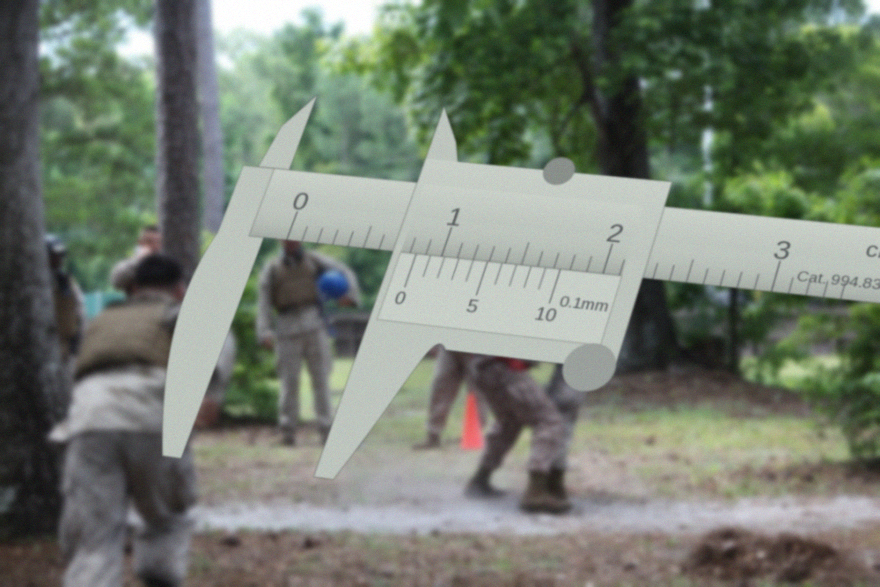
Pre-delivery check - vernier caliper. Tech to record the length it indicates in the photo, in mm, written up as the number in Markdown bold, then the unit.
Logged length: **8.4** mm
